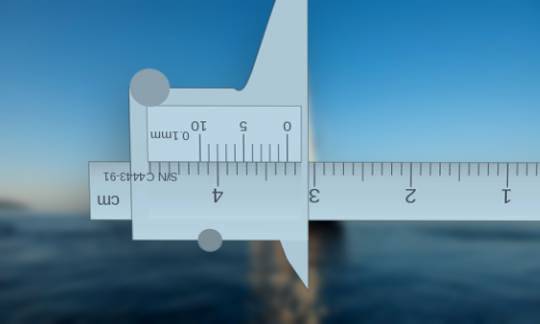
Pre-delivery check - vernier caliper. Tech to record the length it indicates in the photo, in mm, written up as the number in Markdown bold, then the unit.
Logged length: **32.8** mm
